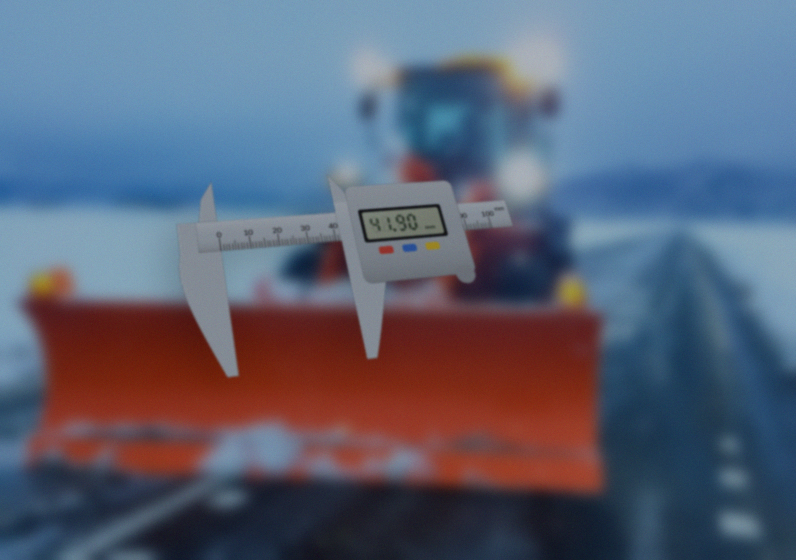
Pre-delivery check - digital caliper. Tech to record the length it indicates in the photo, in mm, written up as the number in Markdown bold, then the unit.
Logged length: **41.90** mm
